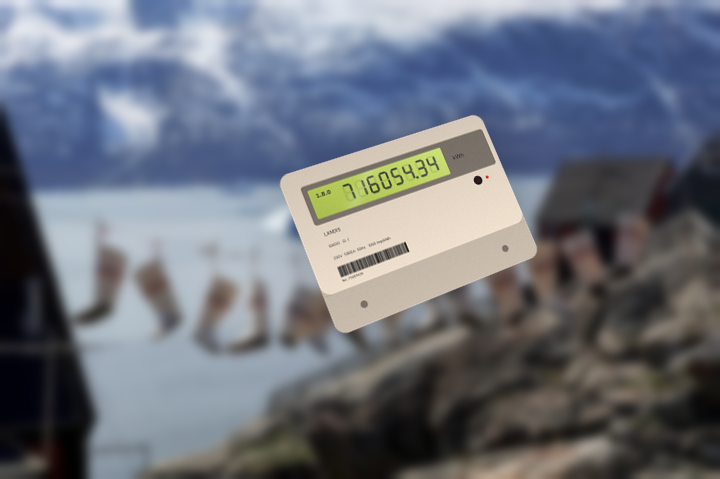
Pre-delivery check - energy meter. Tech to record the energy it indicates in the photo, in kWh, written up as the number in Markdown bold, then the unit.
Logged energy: **716054.34** kWh
